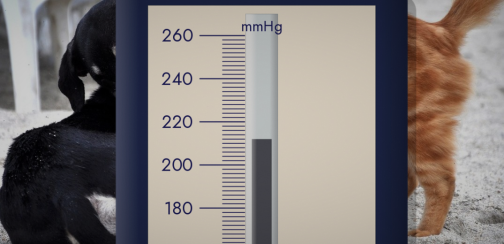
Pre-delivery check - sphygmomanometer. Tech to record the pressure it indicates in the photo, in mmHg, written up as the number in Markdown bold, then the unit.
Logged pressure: **212** mmHg
